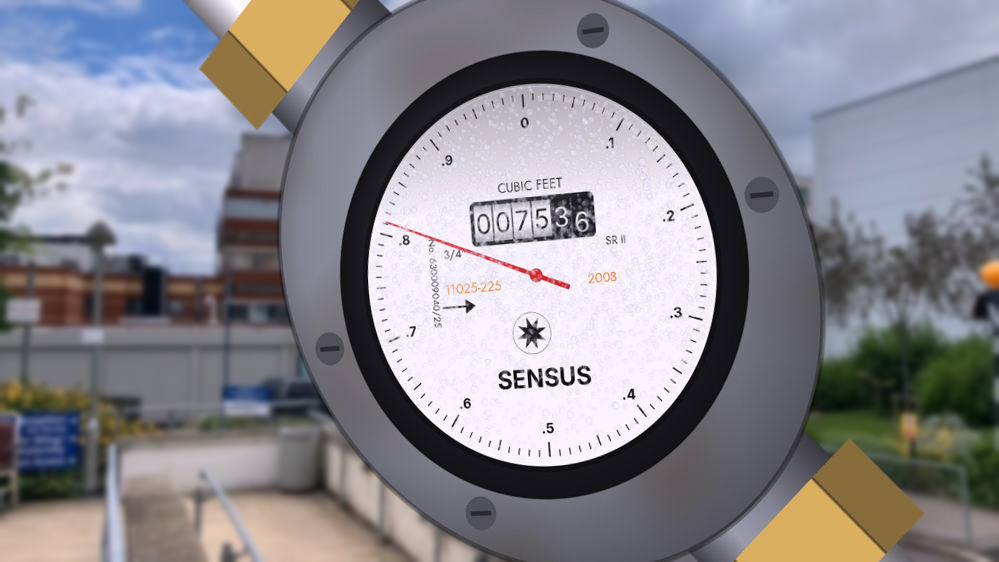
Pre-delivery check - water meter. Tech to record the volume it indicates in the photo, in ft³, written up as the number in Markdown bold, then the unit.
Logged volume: **7535.81** ft³
